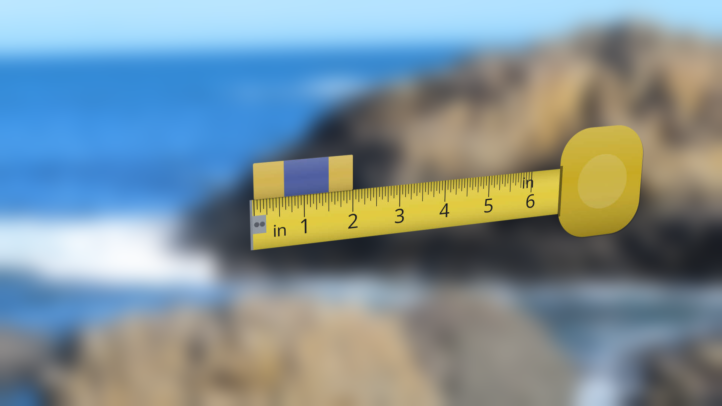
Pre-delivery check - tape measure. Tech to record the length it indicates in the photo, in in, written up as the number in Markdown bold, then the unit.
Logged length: **2** in
